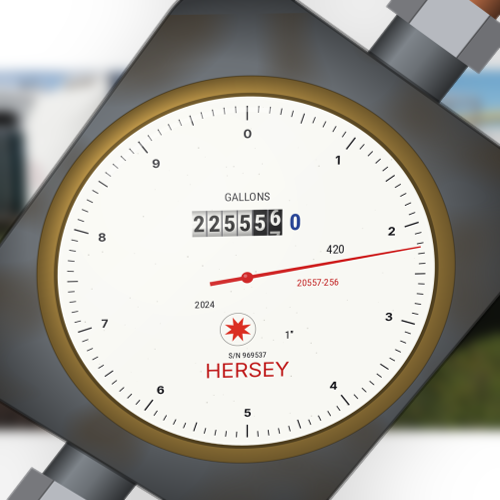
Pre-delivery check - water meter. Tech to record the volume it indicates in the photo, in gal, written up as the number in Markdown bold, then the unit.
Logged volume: **2255562.2** gal
